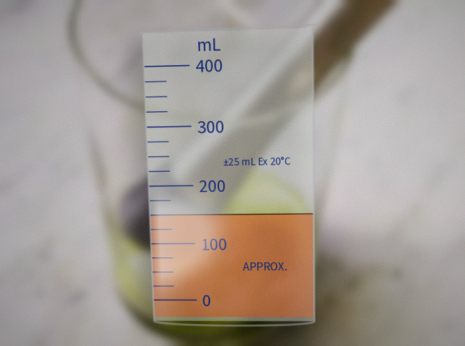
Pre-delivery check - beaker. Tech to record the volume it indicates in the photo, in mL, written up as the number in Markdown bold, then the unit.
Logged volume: **150** mL
